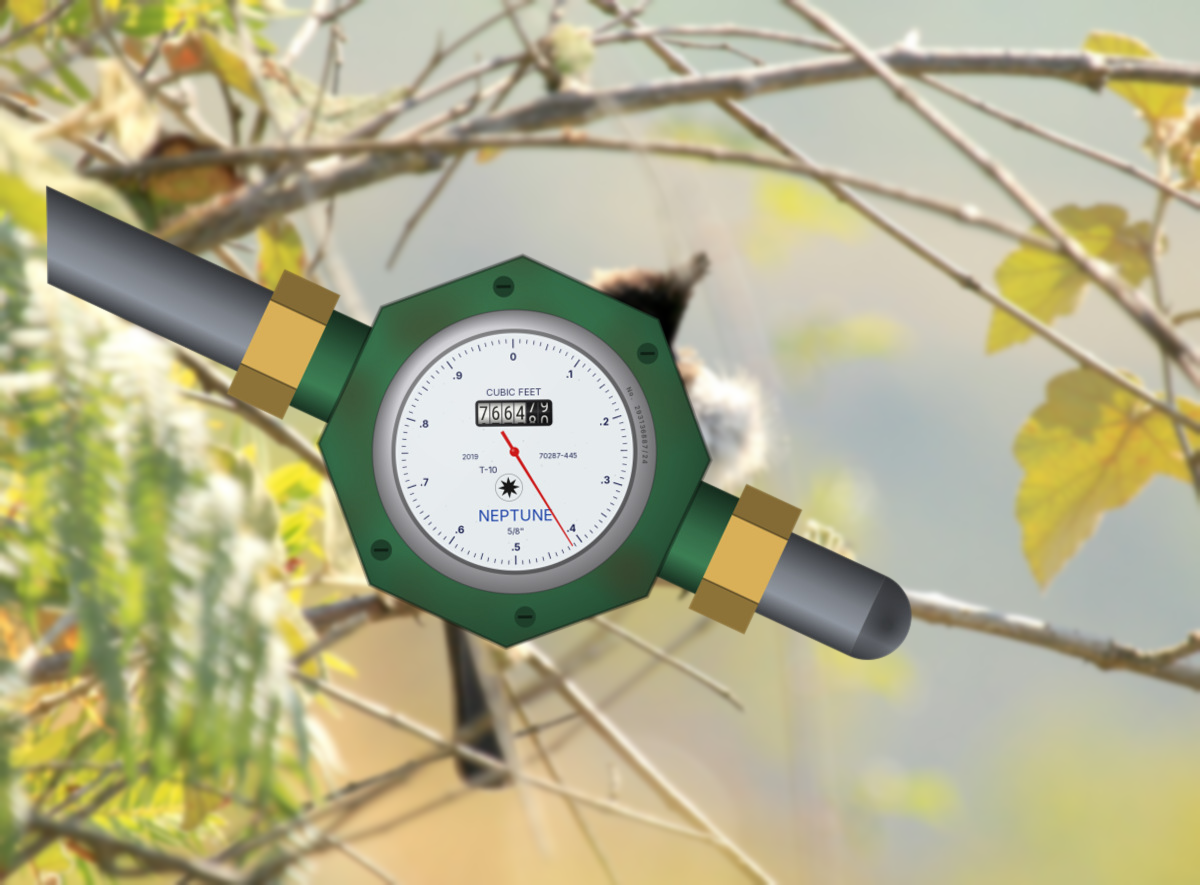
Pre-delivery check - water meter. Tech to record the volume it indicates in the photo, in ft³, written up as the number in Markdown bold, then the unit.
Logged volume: **766479.41** ft³
